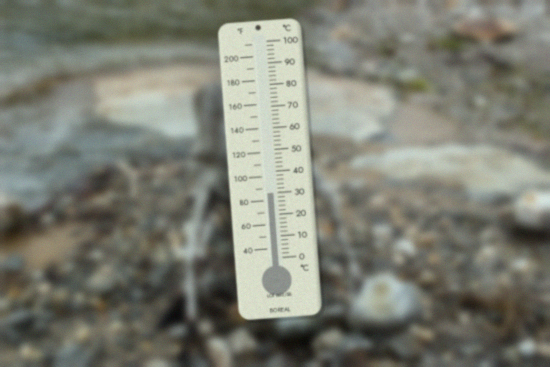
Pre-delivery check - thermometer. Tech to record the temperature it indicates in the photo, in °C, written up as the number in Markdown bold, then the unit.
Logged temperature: **30** °C
